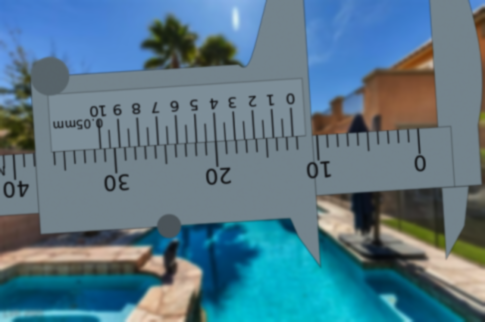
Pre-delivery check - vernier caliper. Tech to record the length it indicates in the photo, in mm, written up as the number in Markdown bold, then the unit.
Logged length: **12.4** mm
